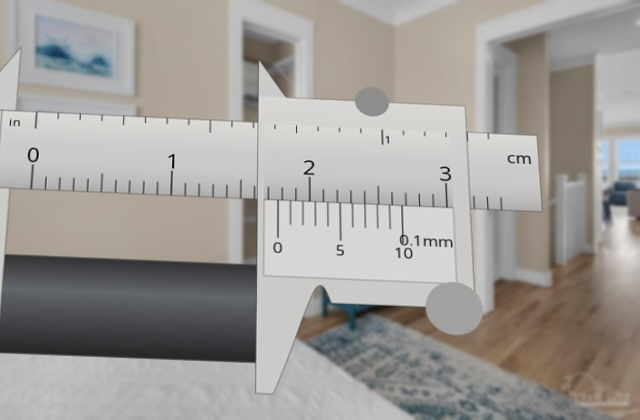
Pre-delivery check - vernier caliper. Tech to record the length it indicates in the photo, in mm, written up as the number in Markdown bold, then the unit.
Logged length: **17.7** mm
